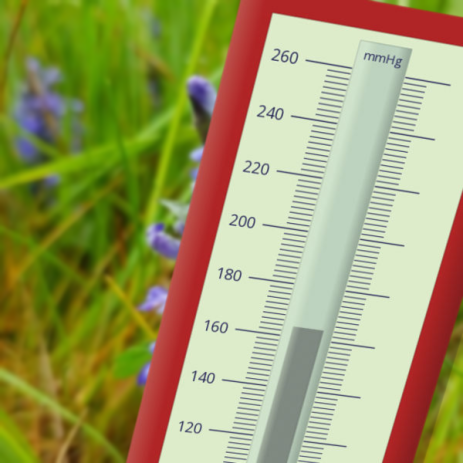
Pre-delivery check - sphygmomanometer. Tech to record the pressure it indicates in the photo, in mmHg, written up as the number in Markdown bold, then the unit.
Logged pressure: **164** mmHg
